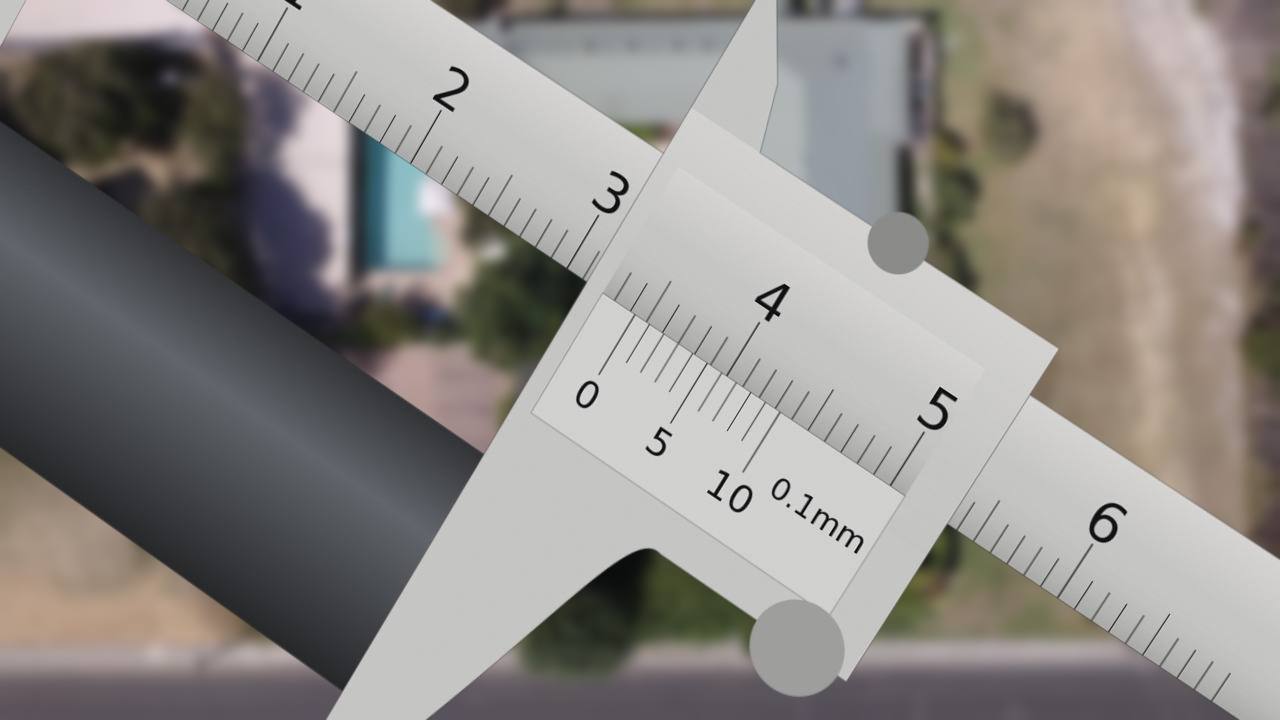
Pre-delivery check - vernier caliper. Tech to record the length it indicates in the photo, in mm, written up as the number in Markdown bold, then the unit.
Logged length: **34.3** mm
